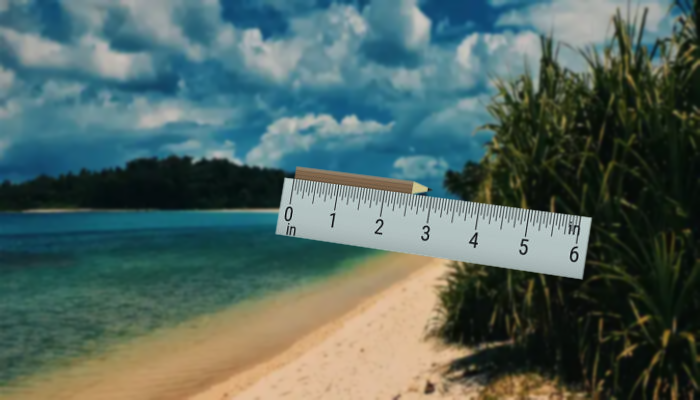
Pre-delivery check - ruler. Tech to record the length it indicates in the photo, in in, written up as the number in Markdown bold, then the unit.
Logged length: **3** in
